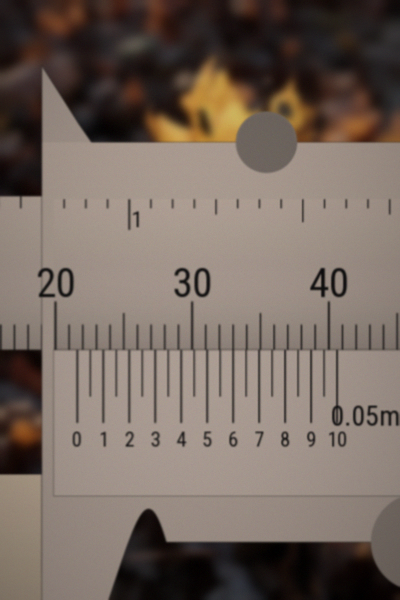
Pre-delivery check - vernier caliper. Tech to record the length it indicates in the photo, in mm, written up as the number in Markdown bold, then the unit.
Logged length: **21.6** mm
